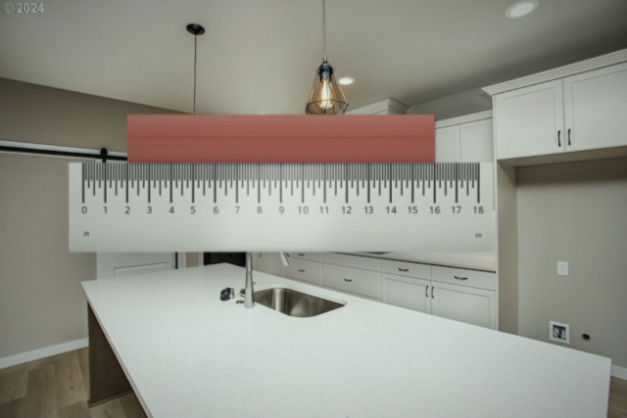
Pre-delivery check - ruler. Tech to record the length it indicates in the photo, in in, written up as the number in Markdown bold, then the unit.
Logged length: **14** in
